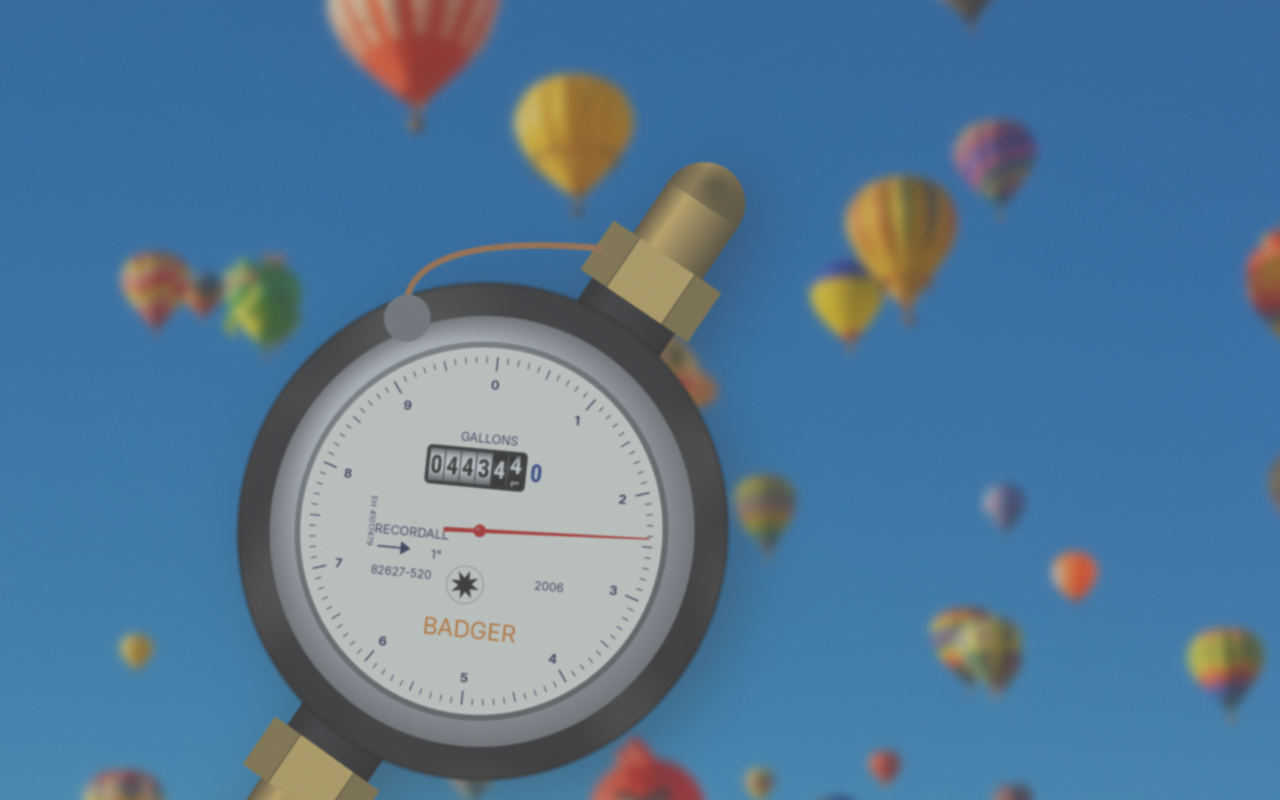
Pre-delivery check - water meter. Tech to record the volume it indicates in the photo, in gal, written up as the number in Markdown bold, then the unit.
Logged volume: **443442.4** gal
